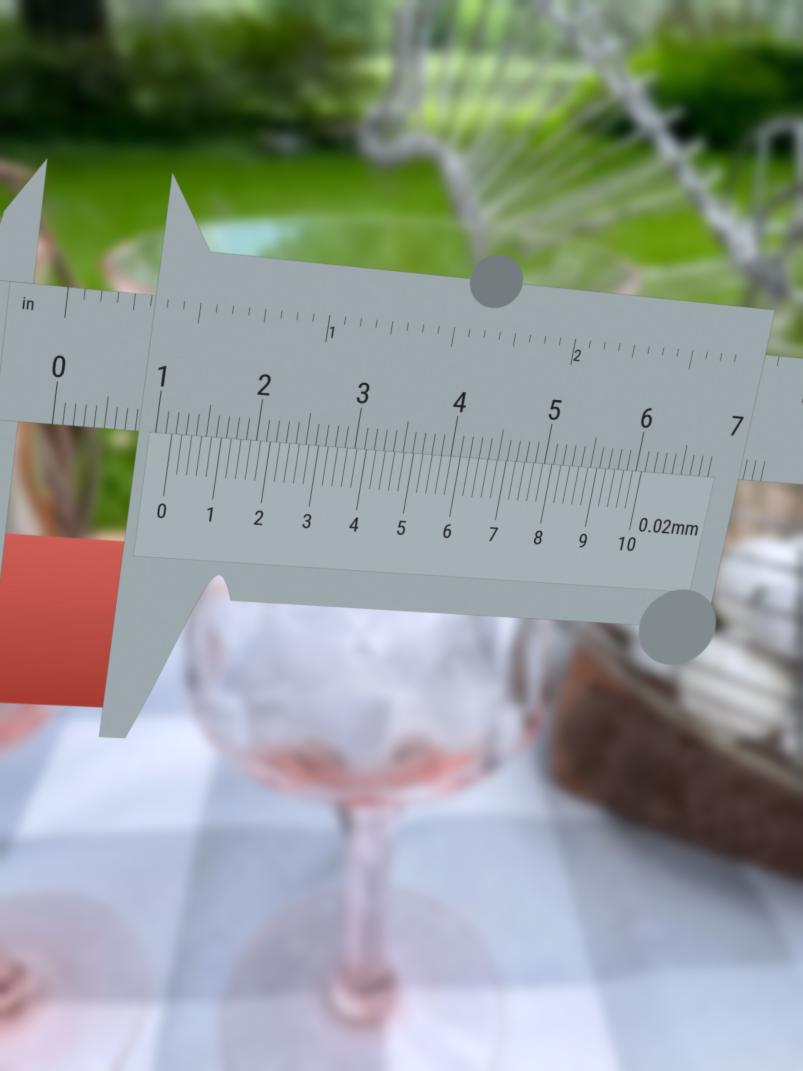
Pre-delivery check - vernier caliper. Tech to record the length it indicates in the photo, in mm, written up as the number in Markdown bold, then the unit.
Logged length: **11.6** mm
